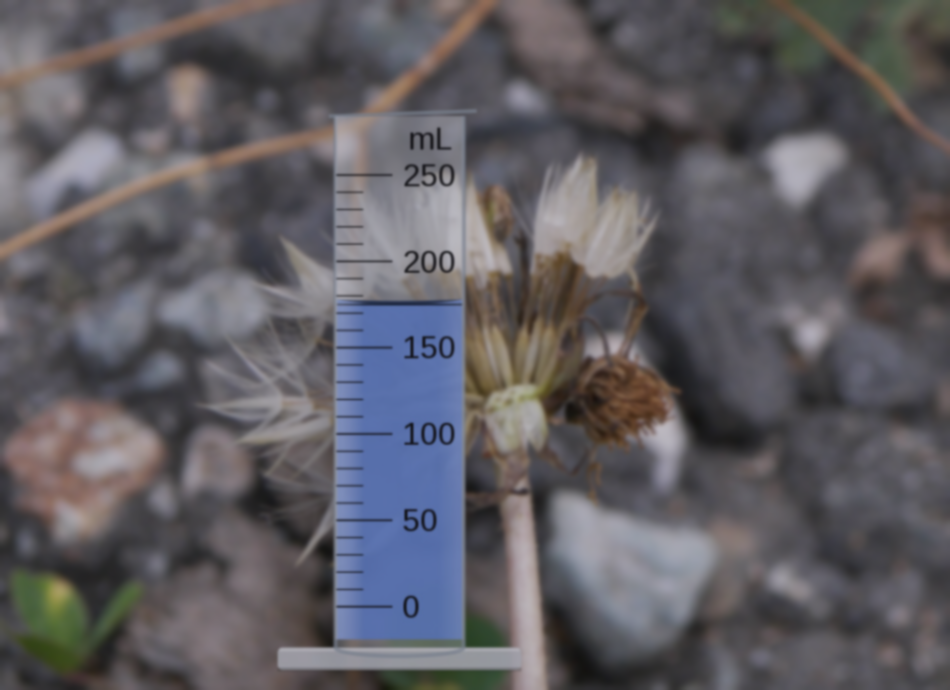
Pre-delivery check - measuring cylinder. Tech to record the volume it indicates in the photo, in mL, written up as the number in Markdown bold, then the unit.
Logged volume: **175** mL
